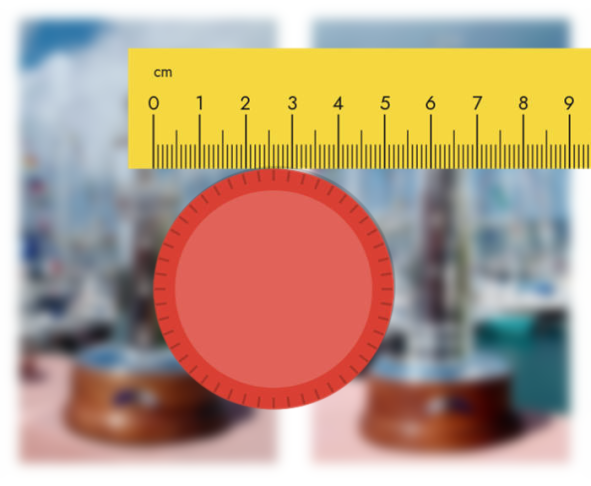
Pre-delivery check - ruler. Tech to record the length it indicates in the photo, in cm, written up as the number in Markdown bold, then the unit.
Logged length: **5.2** cm
